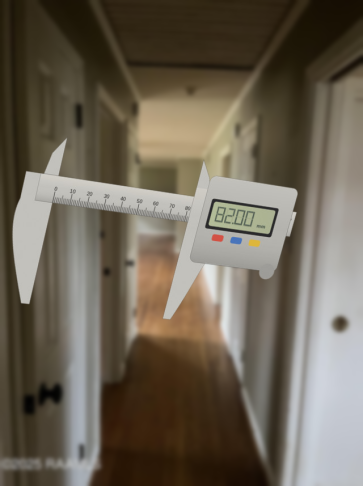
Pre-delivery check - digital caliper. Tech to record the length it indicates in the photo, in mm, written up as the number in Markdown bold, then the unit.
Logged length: **82.00** mm
